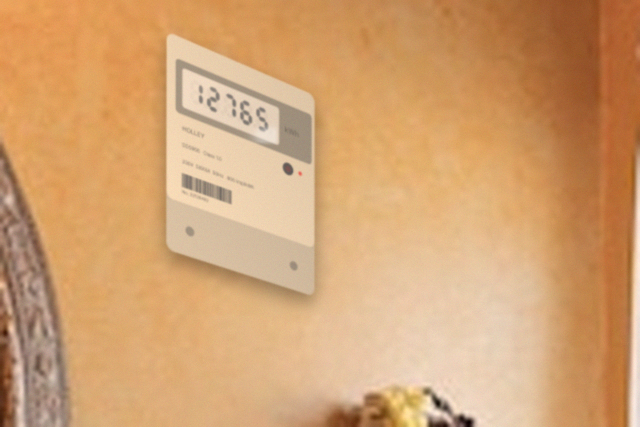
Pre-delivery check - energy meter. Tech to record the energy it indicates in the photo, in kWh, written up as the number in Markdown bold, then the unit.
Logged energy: **12765** kWh
